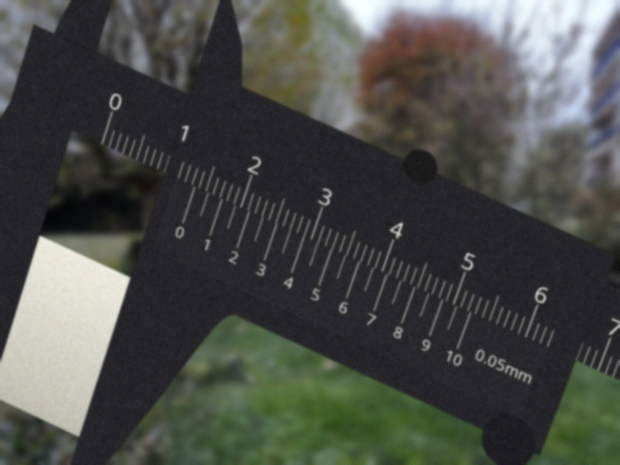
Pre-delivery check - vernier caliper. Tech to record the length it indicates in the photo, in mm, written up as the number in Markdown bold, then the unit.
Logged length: **13.4** mm
